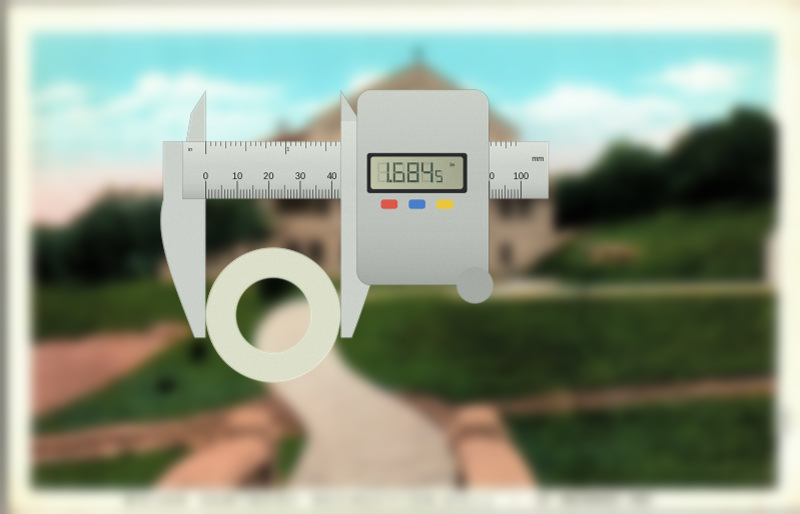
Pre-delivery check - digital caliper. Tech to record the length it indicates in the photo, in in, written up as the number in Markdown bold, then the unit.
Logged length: **1.6845** in
